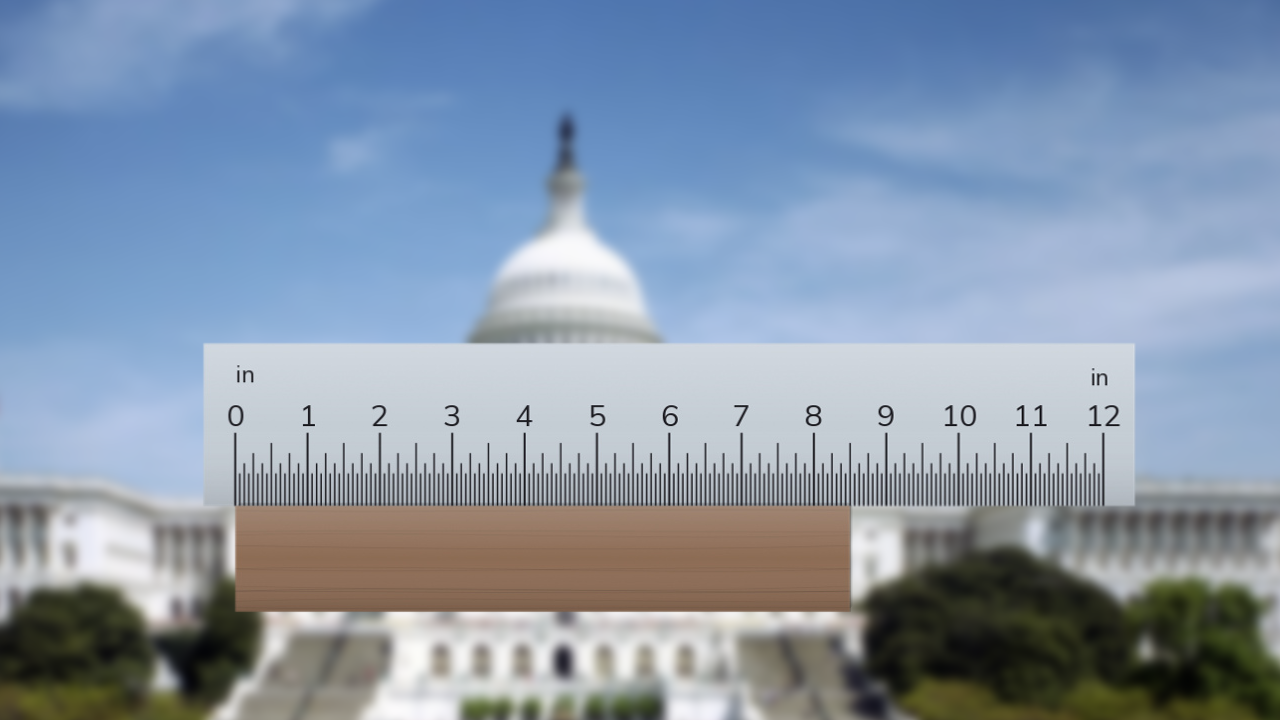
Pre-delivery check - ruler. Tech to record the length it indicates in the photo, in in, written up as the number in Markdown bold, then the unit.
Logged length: **8.5** in
